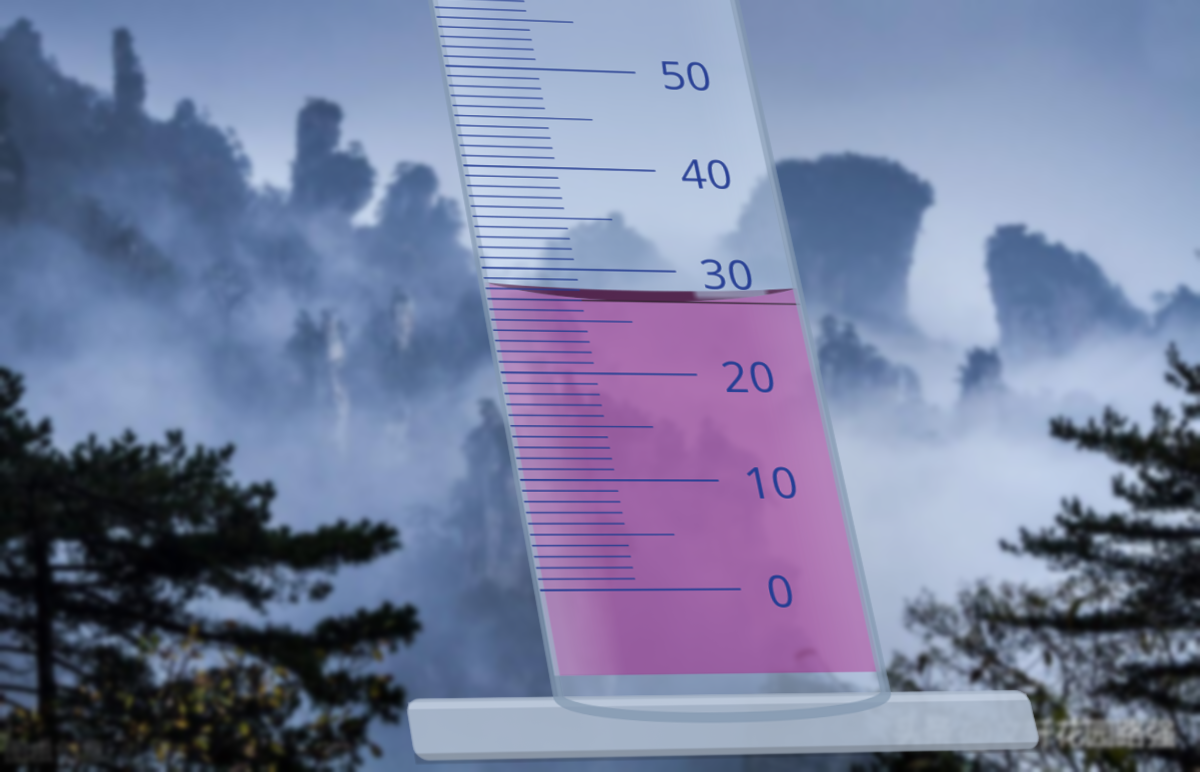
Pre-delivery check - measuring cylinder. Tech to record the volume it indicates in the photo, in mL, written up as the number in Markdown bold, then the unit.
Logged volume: **27** mL
